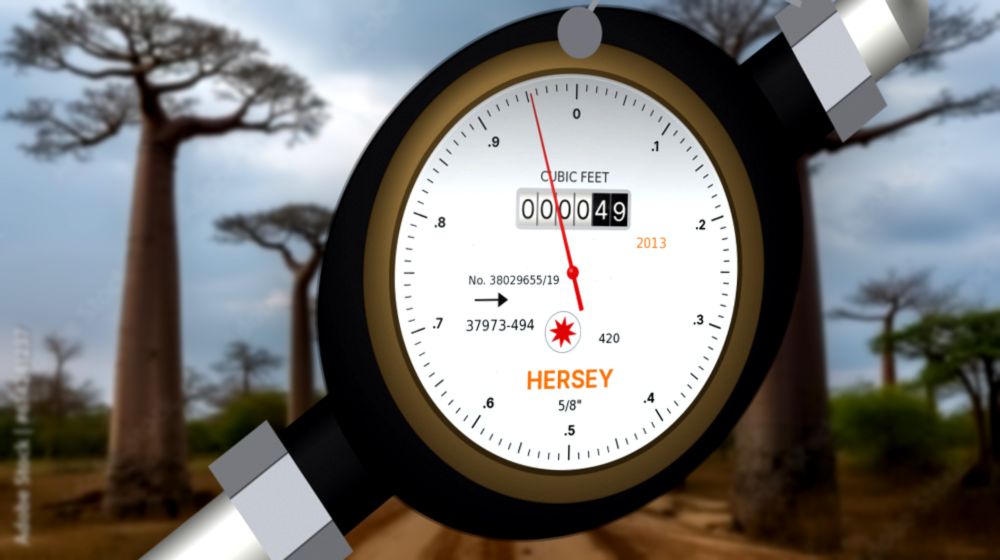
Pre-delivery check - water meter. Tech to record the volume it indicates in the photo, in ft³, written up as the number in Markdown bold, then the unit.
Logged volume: **48.95** ft³
